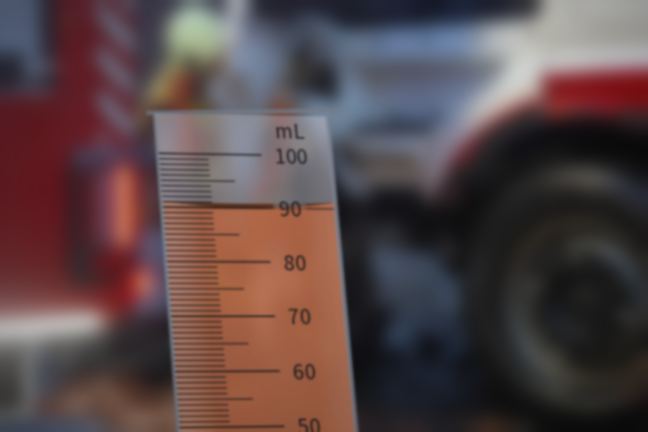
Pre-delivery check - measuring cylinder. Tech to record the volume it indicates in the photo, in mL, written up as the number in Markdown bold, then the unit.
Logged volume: **90** mL
